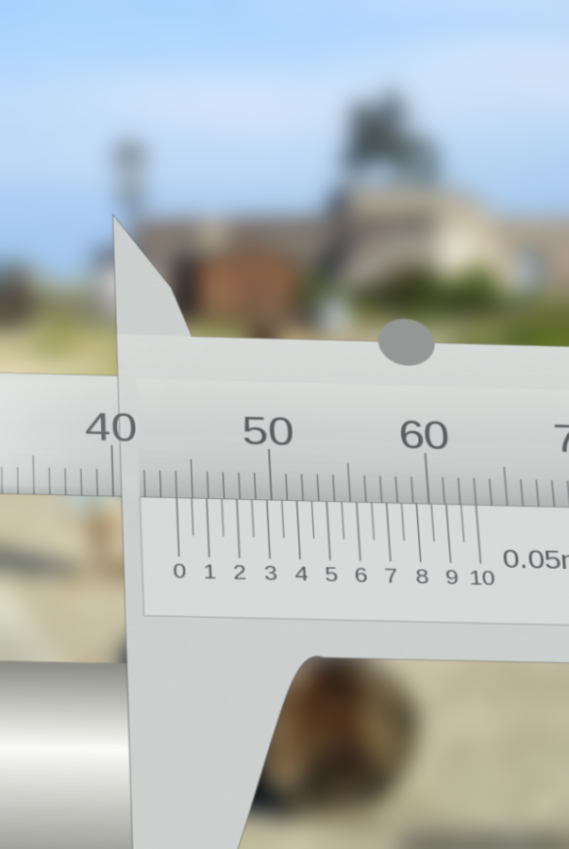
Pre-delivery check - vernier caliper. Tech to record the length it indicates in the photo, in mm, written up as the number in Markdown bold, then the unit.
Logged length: **44.0** mm
